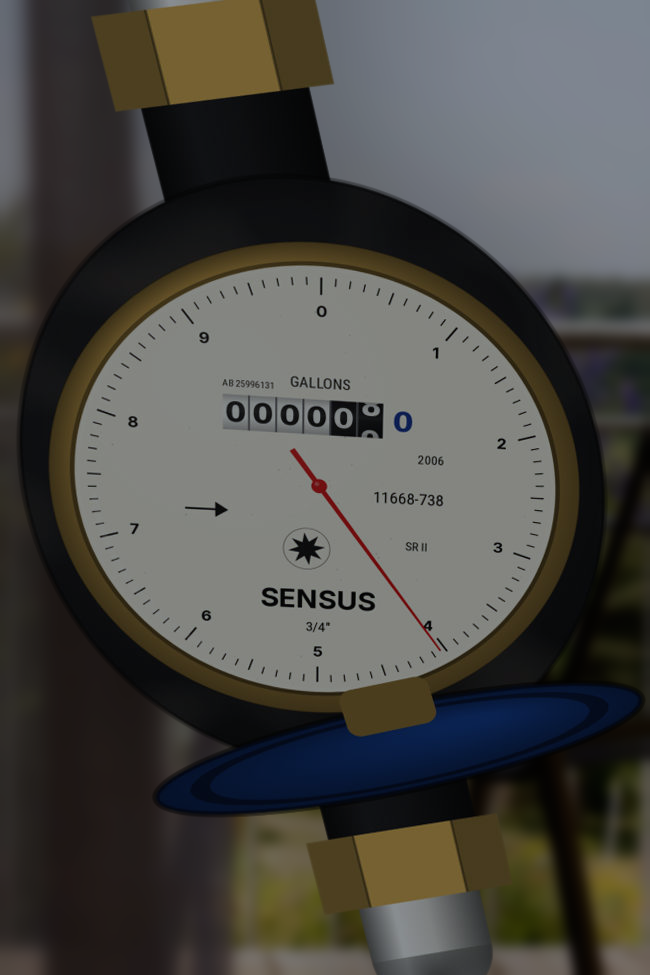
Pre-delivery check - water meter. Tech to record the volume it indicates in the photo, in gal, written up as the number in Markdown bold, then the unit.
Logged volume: **84.0** gal
